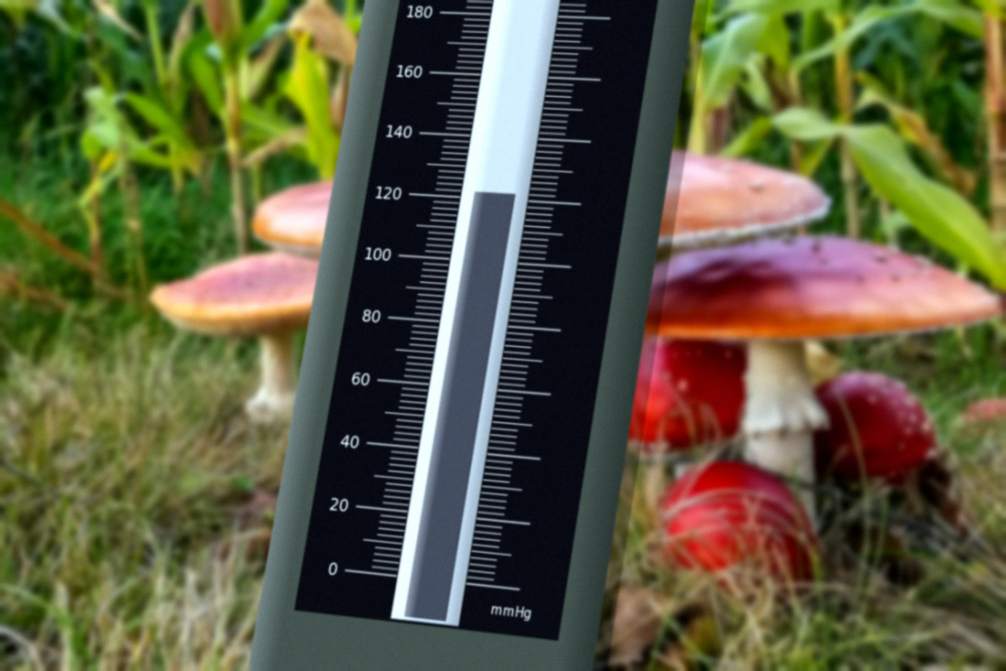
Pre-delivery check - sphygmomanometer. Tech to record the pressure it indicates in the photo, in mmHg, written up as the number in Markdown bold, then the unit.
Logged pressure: **122** mmHg
